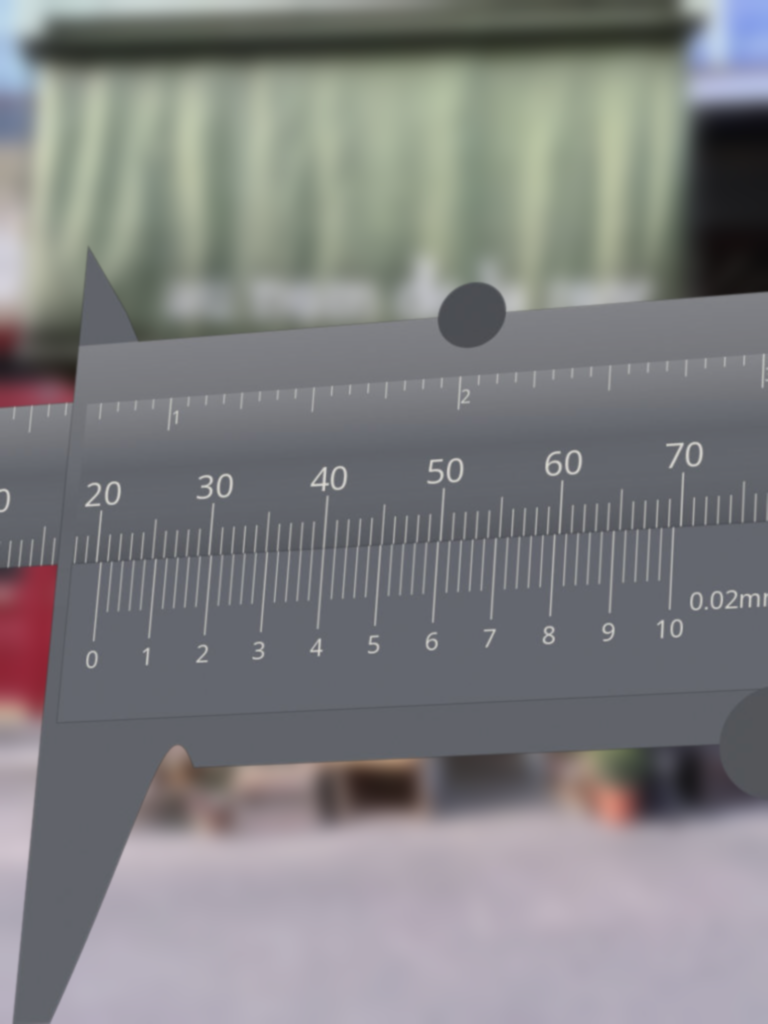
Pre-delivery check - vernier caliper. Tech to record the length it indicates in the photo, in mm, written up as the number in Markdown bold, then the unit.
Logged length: **20.4** mm
